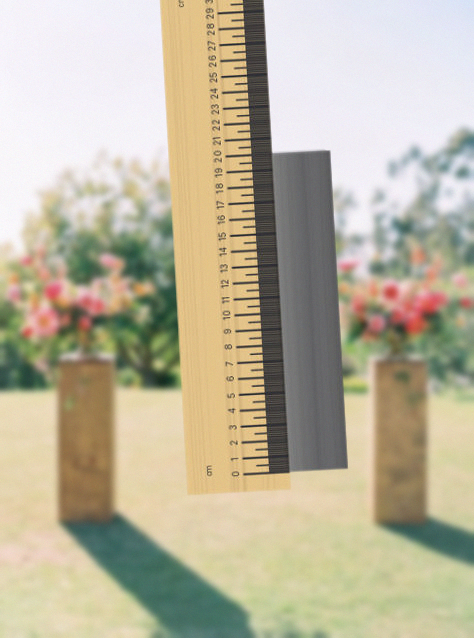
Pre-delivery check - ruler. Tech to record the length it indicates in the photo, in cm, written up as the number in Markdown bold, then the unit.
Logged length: **20** cm
